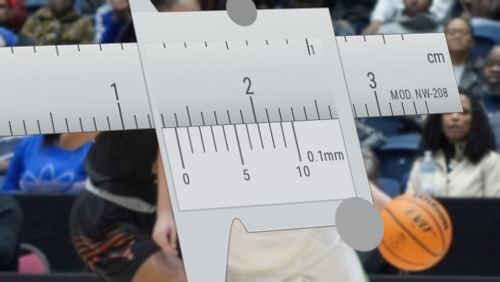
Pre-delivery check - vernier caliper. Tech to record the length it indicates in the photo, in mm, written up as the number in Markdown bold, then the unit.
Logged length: **13.8** mm
